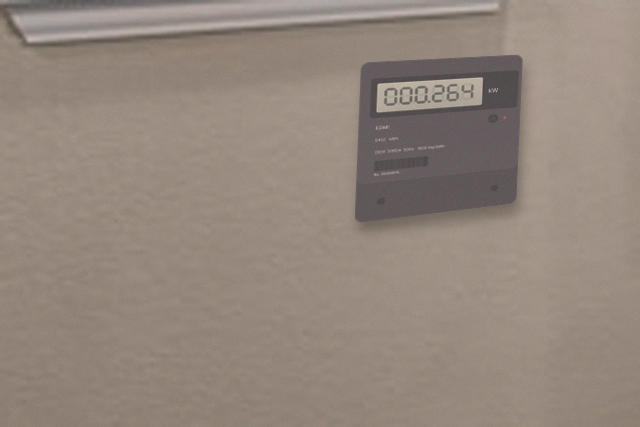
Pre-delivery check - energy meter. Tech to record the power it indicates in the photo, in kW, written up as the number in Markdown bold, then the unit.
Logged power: **0.264** kW
